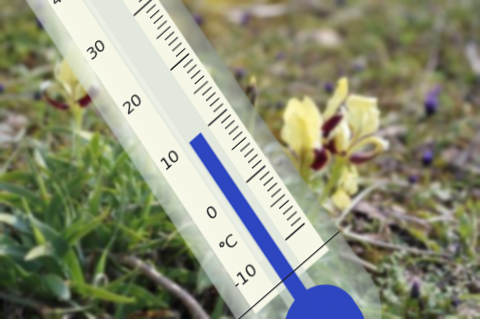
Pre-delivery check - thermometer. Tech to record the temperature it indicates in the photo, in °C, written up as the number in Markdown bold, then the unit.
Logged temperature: **10** °C
